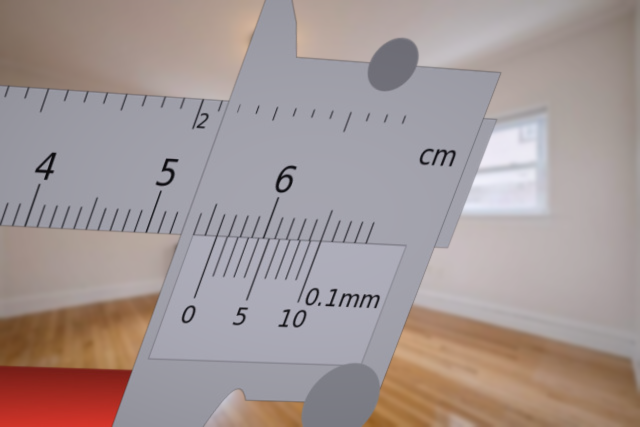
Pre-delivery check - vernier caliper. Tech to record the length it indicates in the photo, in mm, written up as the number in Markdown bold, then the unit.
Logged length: **56.0** mm
